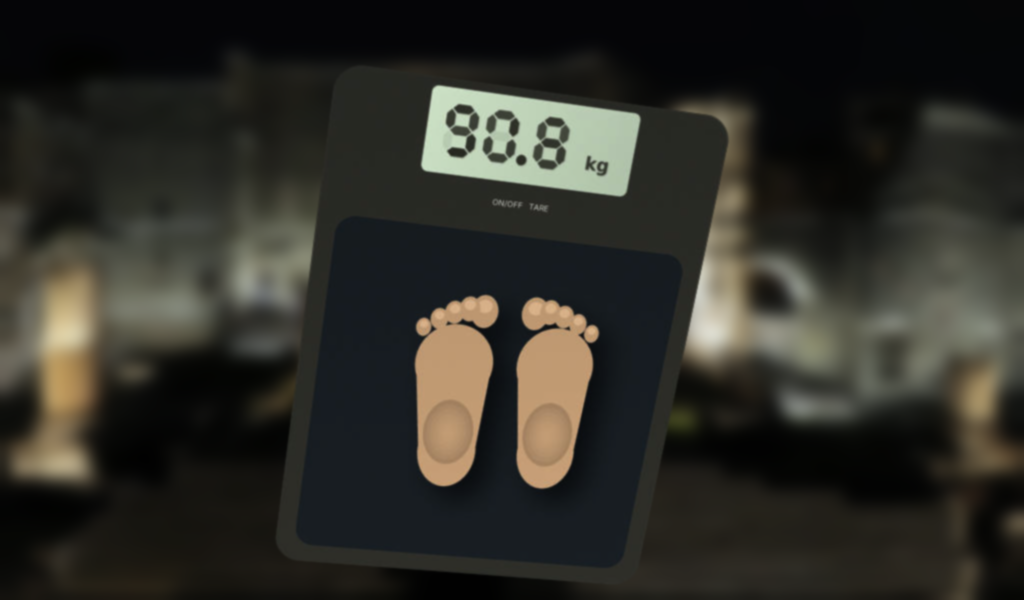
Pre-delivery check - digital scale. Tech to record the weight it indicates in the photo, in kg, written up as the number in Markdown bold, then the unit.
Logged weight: **90.8** kg
